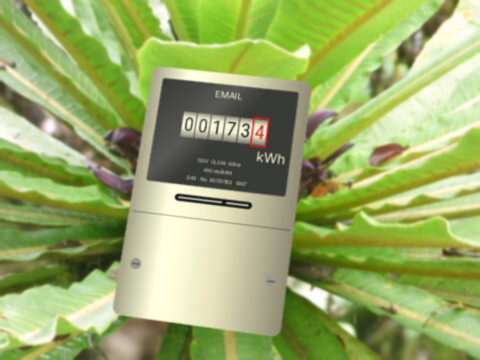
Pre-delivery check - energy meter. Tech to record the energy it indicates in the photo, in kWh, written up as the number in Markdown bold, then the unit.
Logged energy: **173.4** kWh
